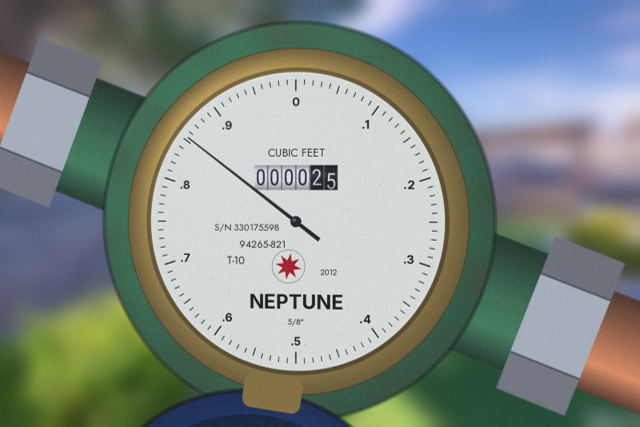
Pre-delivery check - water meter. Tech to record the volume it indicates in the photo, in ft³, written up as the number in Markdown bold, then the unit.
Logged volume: **24.85** ft³
